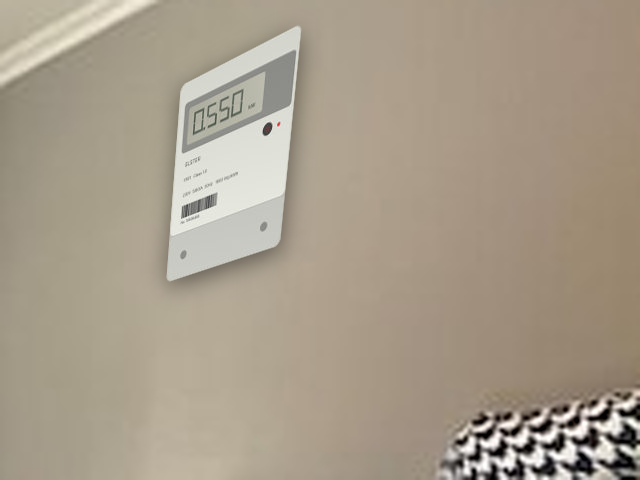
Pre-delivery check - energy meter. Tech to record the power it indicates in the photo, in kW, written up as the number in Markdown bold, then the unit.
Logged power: **0.550** kW
